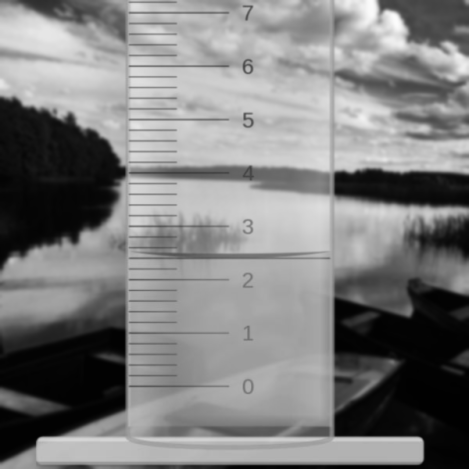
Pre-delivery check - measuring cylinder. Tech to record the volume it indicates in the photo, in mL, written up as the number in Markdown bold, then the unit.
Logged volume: **2.4** mL
